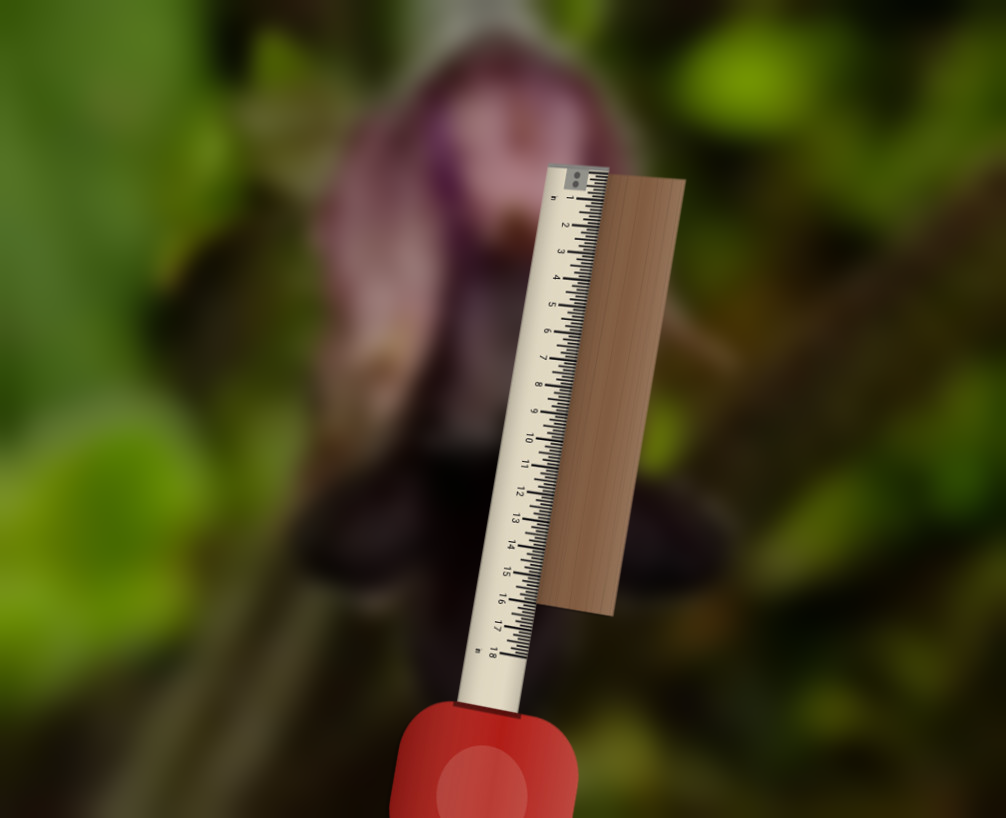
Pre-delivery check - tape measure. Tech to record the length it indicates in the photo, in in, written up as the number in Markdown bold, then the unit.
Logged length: **16** in
